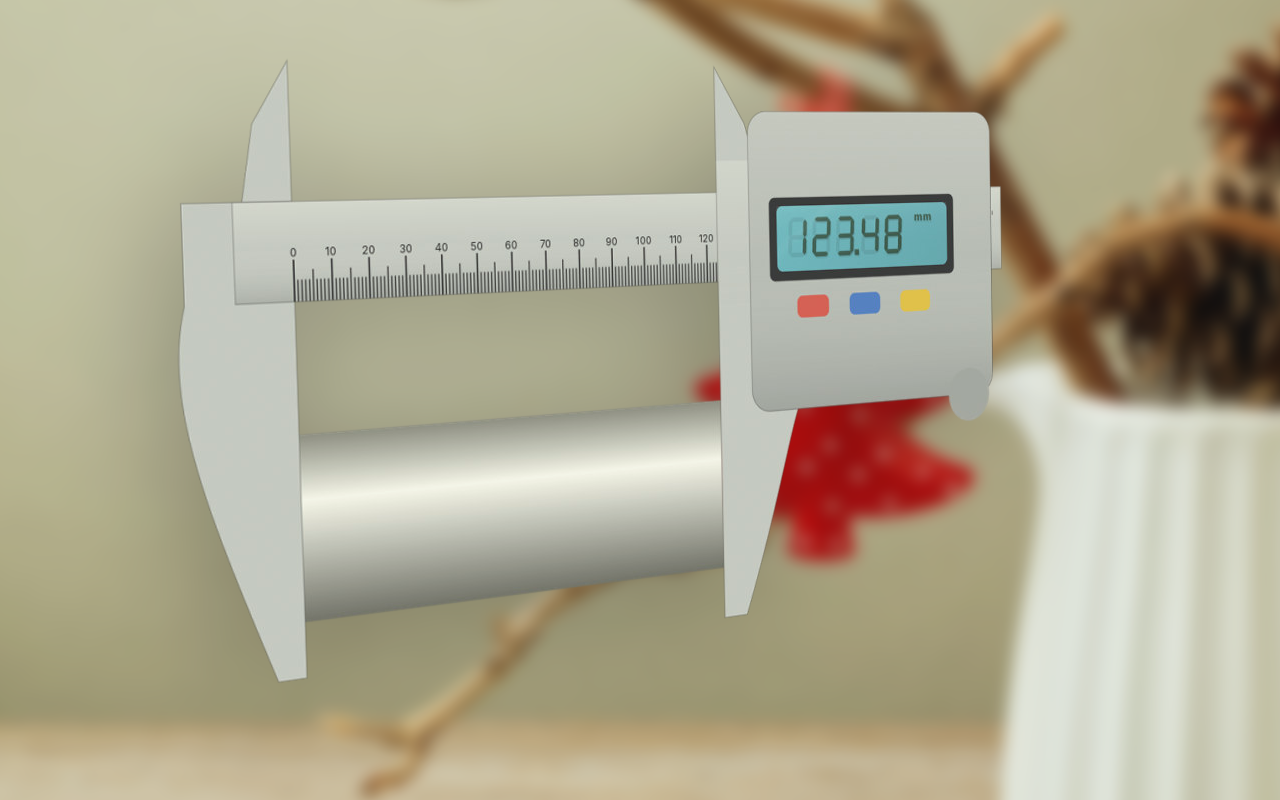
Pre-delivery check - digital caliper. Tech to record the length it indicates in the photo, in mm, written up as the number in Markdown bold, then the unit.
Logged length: **123.48** mm
